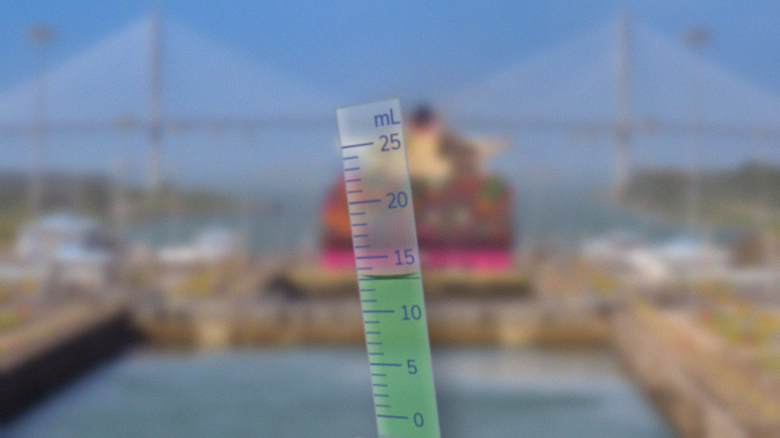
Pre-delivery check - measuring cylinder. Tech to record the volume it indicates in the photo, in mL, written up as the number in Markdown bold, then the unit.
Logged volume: **13** mL
